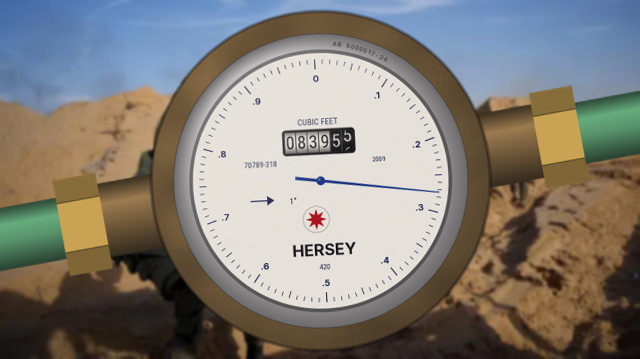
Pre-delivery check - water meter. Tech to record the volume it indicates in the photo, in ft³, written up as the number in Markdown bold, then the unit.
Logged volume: **83955.27** ft³
